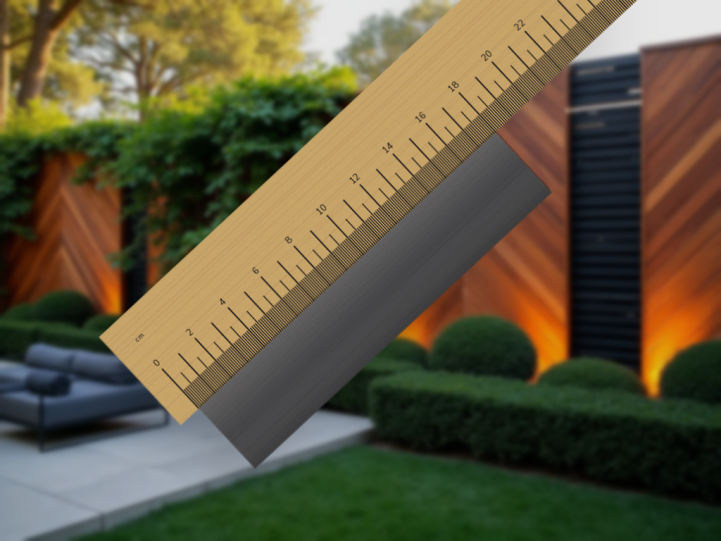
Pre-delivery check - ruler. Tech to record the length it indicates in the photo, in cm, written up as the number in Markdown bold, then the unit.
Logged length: **18** cm
